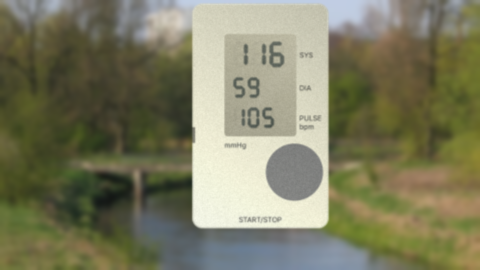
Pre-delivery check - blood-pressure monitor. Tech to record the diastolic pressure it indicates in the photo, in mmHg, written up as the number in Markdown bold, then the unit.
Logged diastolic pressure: **59** mmHg
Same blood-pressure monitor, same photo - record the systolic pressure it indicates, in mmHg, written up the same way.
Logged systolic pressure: **116** mmHg
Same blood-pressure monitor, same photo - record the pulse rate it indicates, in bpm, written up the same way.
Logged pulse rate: **105** bpm
